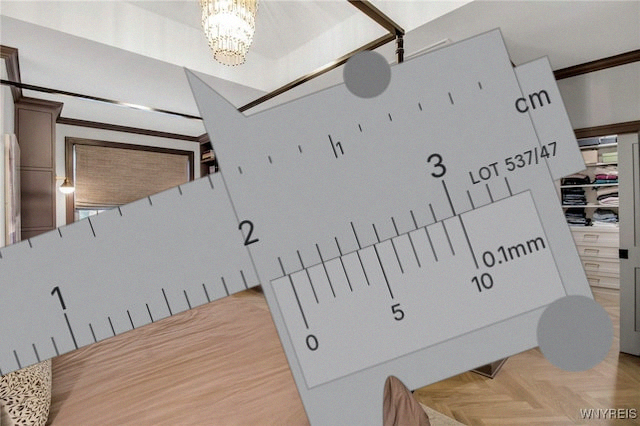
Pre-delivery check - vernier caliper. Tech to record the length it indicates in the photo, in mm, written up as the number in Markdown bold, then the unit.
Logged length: **21.2** mm
